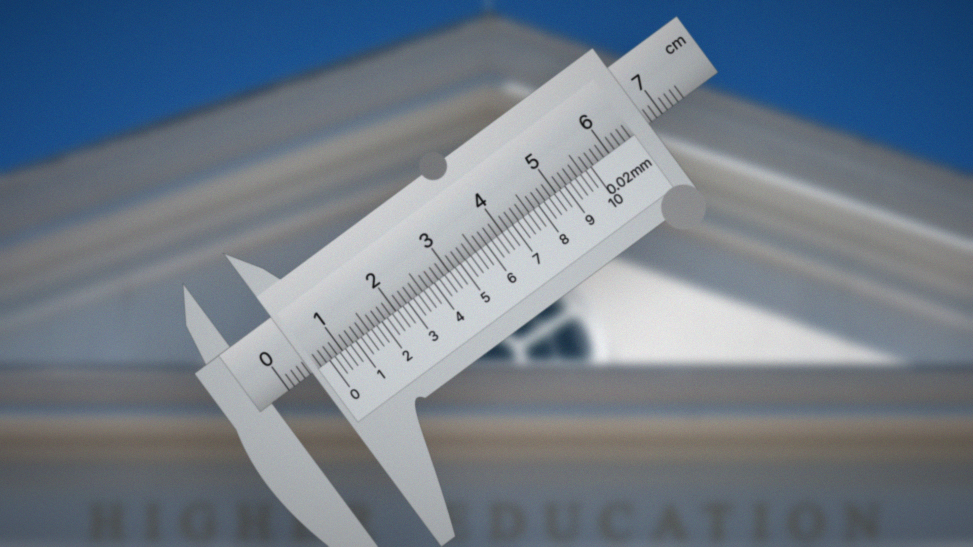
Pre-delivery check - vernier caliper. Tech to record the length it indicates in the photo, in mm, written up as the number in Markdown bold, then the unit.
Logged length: **7.6** mm
